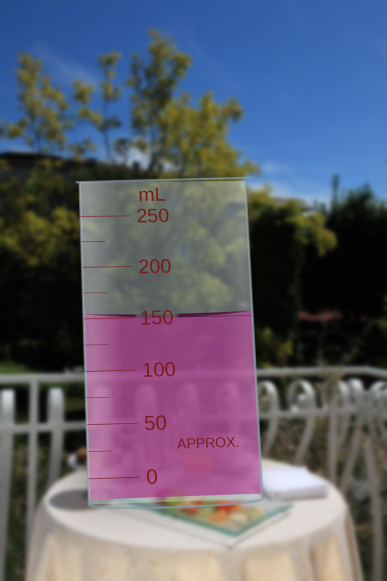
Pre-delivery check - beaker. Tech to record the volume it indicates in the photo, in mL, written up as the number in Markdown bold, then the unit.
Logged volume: **150** mL
